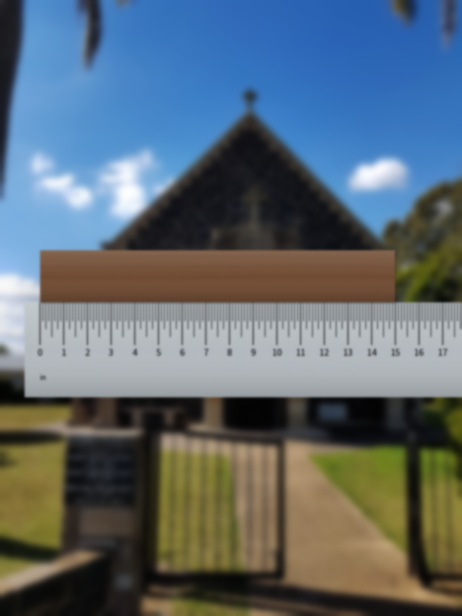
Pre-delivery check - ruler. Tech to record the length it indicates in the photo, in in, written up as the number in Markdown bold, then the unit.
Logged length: **15** in
